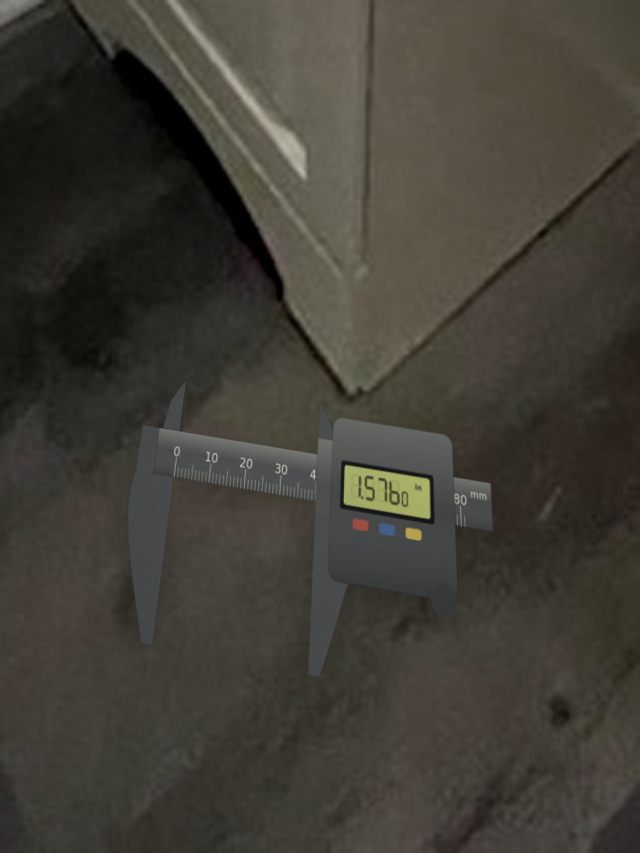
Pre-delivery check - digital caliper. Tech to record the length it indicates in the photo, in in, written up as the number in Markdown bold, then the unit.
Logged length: **1.5760** in
